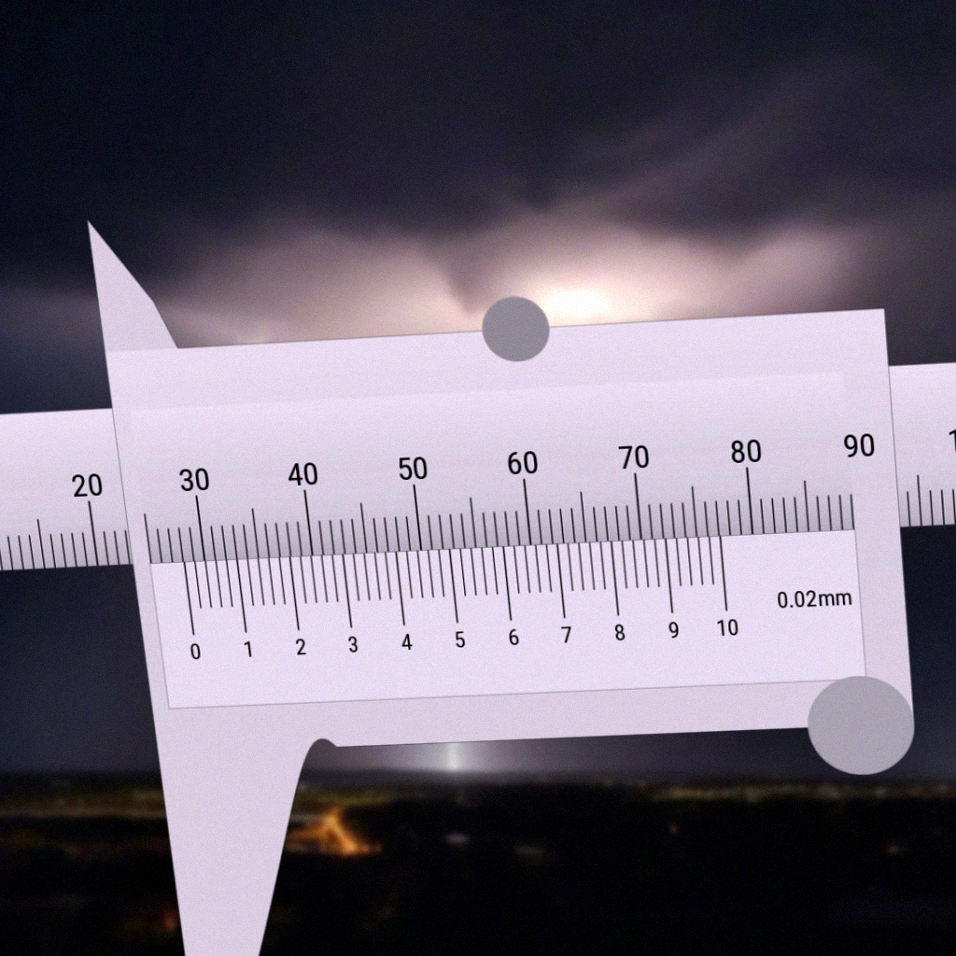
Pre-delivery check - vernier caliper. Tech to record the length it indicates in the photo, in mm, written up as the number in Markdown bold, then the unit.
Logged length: **28.1** mm
